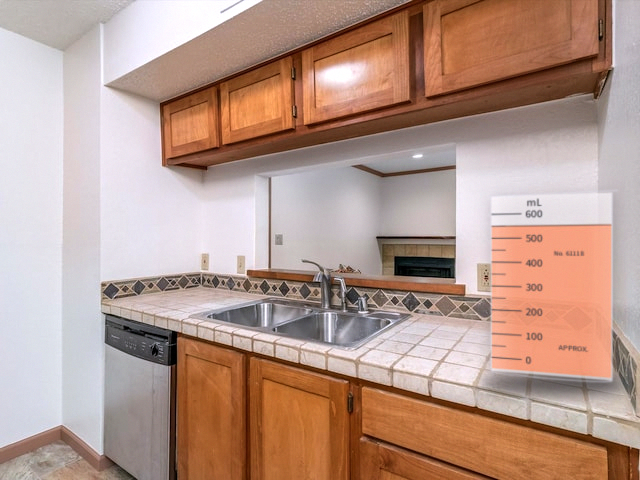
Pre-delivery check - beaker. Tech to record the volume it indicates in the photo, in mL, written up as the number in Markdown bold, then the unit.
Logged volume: **550** mL
